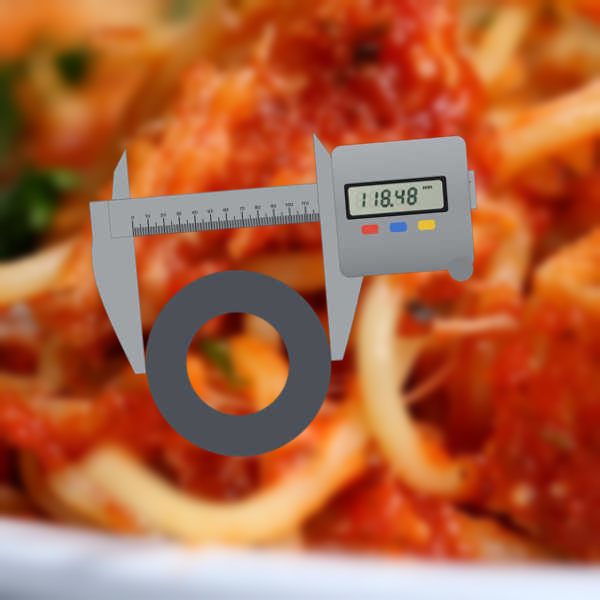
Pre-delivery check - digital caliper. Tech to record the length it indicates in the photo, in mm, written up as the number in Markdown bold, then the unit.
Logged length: **118.48** mm
